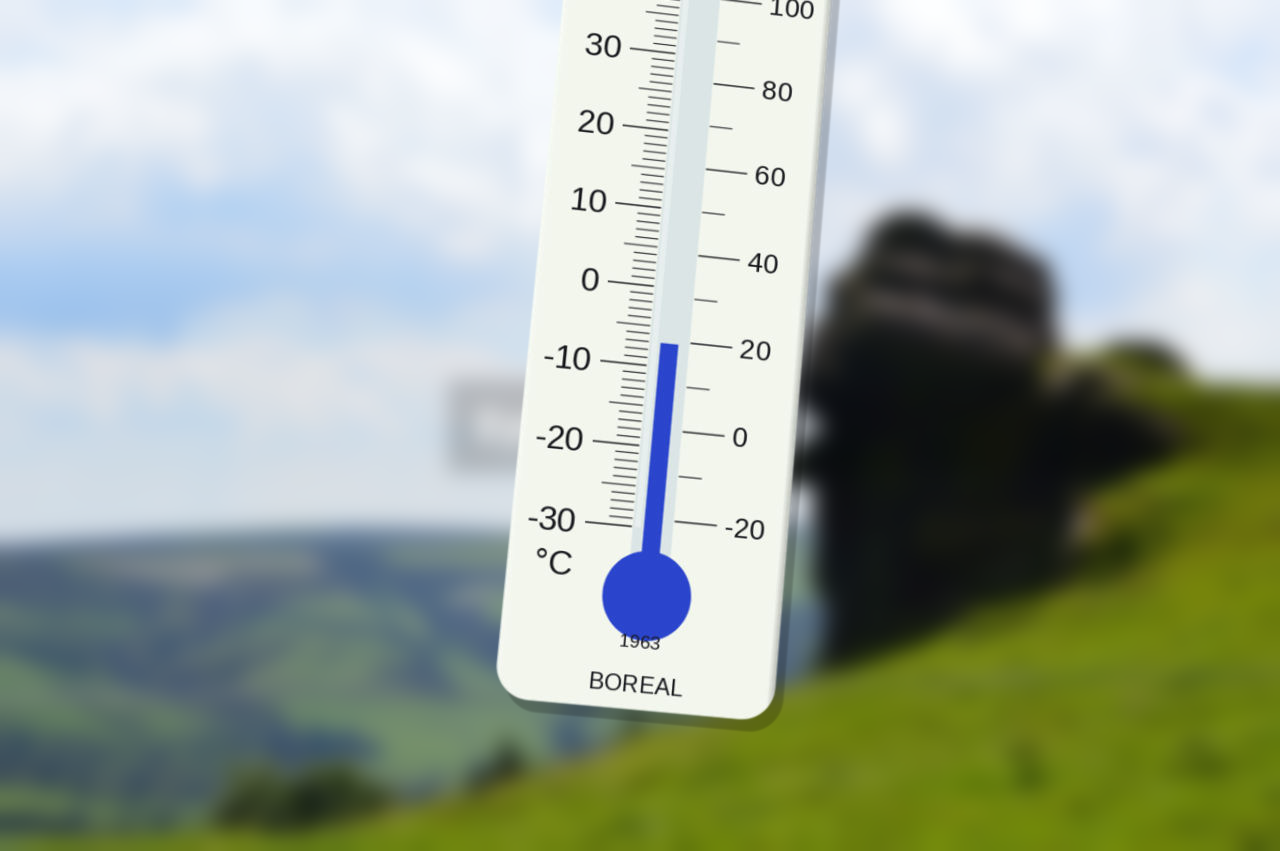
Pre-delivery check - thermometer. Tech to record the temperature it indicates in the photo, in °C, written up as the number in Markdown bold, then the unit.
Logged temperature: **-7** °C
